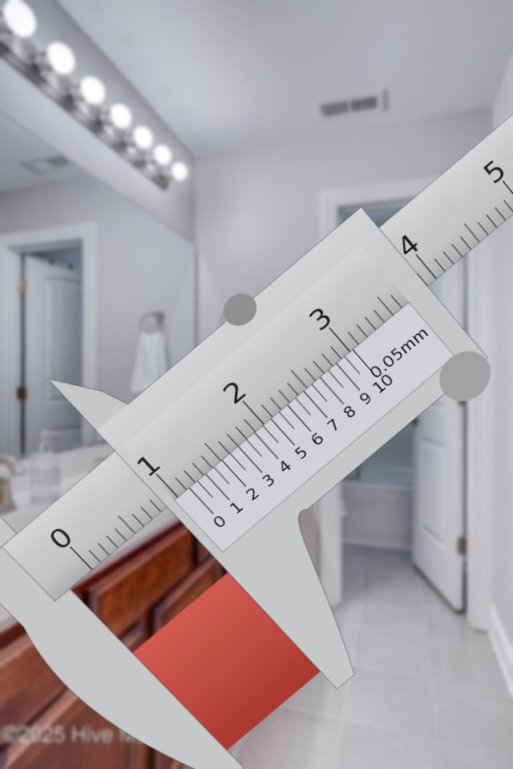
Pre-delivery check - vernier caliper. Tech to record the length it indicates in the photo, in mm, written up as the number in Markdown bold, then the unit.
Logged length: **11.3** mm
